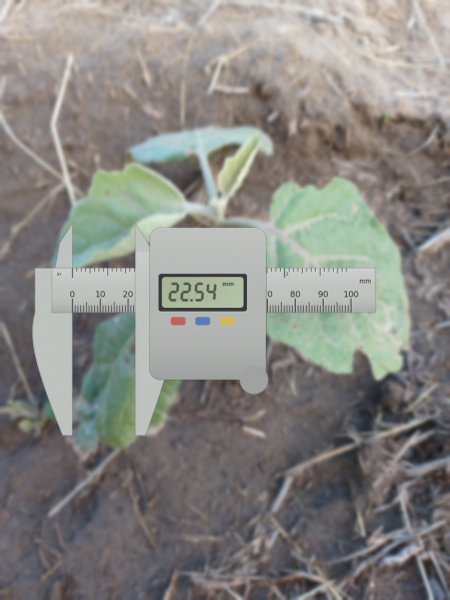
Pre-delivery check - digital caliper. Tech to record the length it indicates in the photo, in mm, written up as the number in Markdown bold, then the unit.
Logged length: **22.54** mm
